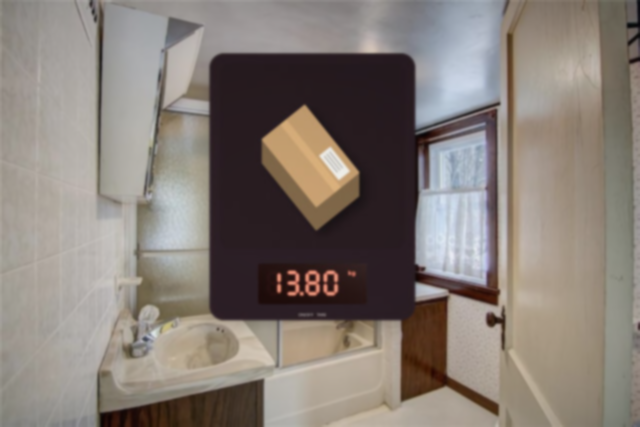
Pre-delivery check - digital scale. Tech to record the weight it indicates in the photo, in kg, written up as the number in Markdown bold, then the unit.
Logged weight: **13.80** kg
